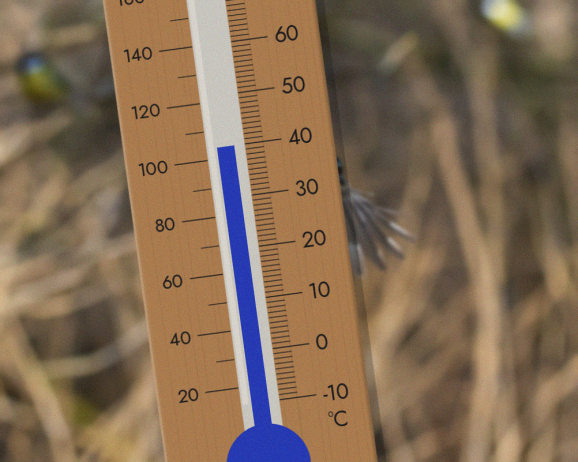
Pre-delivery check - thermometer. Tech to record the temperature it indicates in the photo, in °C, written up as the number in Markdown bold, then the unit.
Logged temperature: **40** °C
